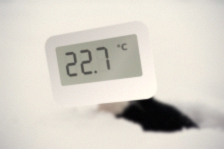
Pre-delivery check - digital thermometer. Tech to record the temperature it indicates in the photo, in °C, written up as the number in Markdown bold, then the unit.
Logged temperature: **22.7** °C
